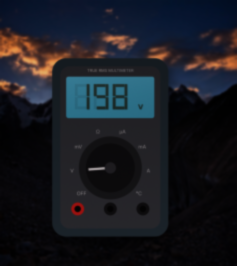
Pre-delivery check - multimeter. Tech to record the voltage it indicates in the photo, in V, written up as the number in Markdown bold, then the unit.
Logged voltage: **198** V
